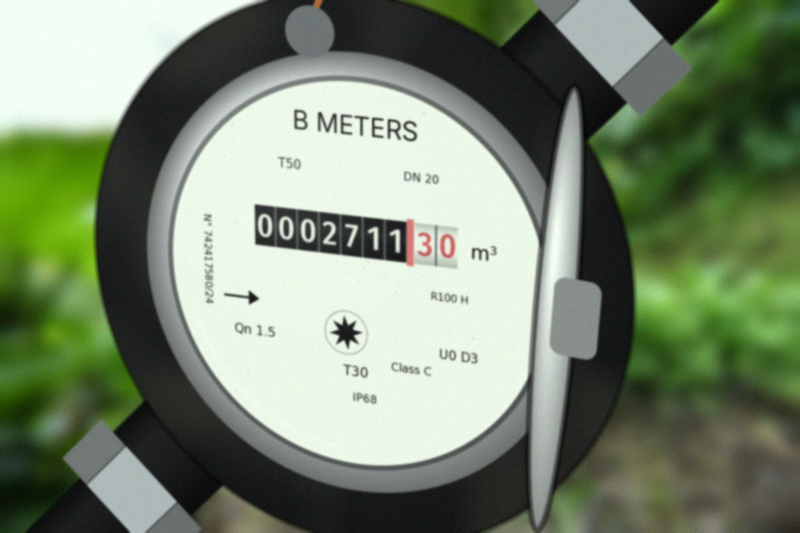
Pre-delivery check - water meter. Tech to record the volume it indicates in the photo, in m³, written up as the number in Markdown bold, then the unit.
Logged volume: **2711.30** m³
